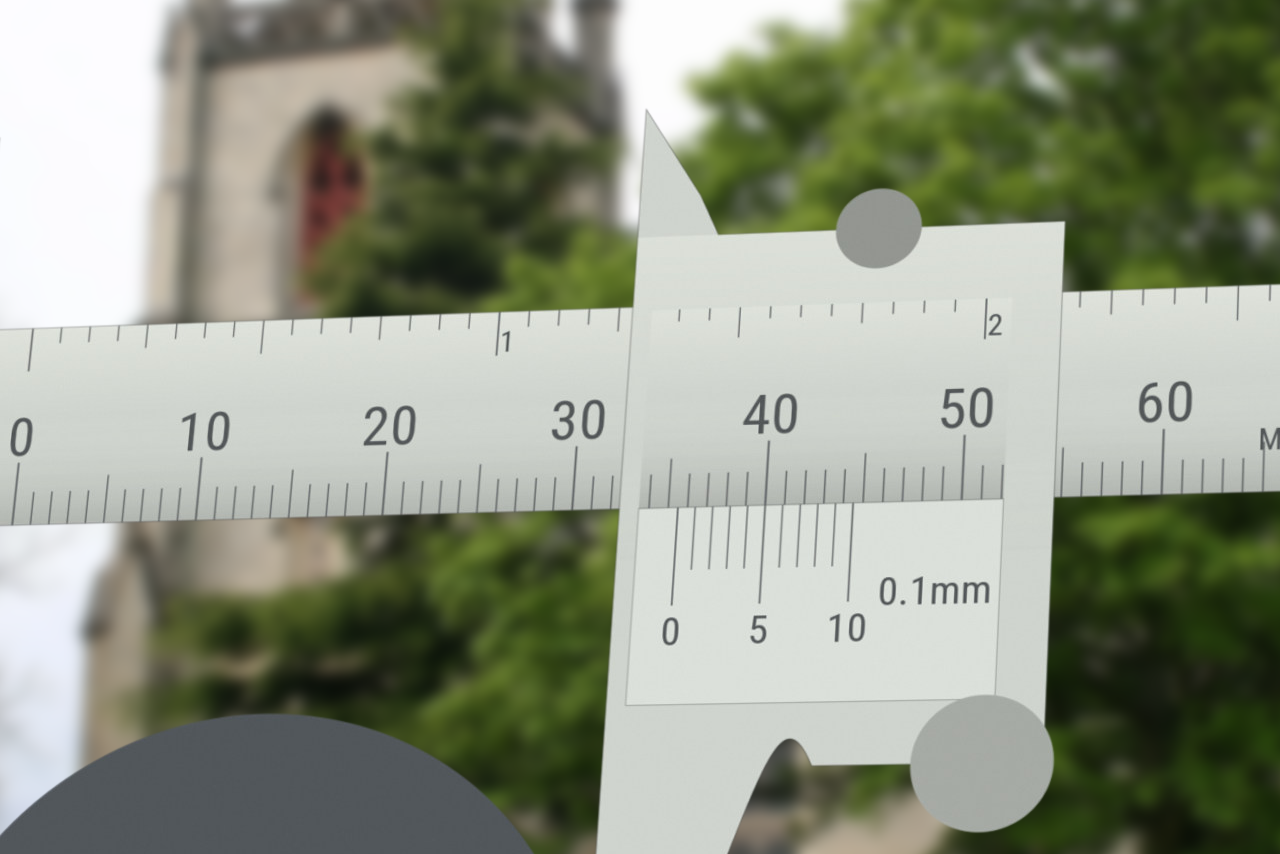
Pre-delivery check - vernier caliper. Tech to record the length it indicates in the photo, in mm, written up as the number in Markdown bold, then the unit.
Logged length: **35.5** mm
